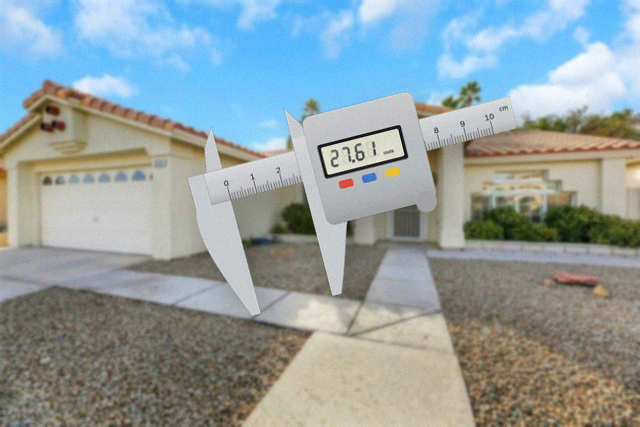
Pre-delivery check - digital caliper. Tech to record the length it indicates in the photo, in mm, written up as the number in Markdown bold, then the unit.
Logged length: **27.61** mm
